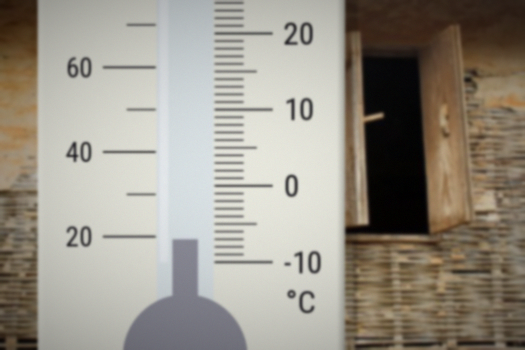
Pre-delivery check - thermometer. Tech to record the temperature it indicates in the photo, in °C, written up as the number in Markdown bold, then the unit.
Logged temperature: **-7** °C
